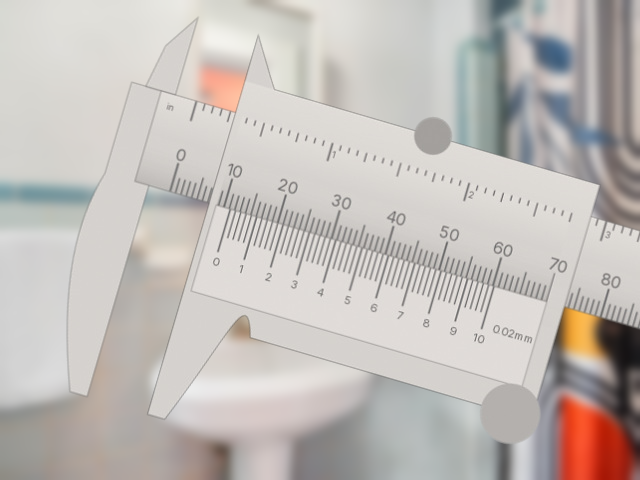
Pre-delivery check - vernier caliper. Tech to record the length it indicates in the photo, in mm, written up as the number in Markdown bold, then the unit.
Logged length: **11.2** mm
